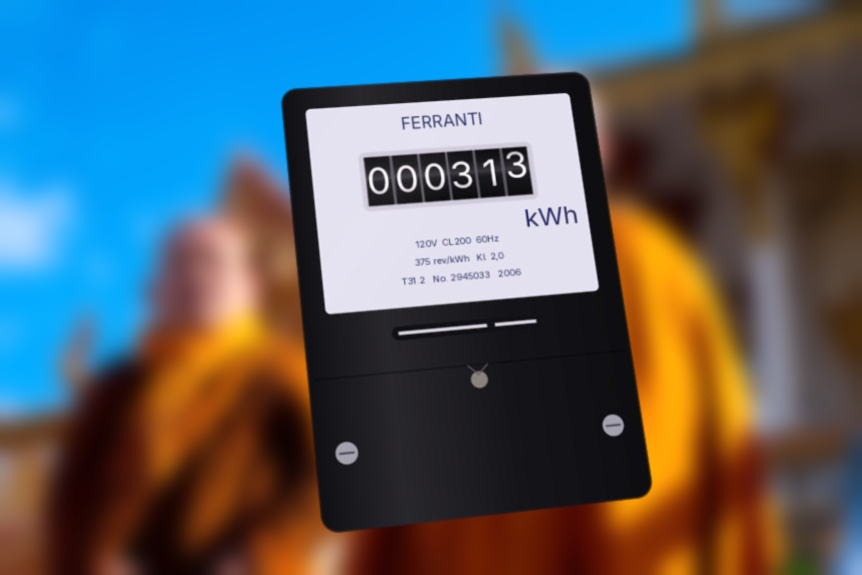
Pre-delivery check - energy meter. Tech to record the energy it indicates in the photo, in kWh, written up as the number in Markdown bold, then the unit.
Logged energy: **313** kWh
